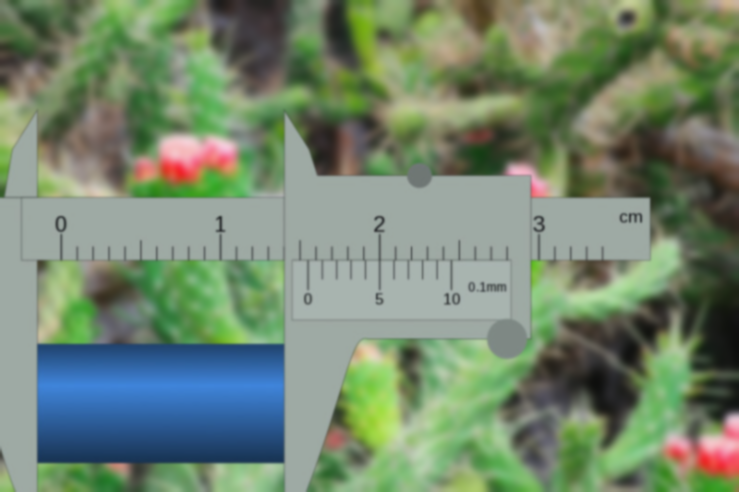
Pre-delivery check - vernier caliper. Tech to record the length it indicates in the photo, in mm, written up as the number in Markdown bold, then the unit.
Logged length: **15.5** mm
